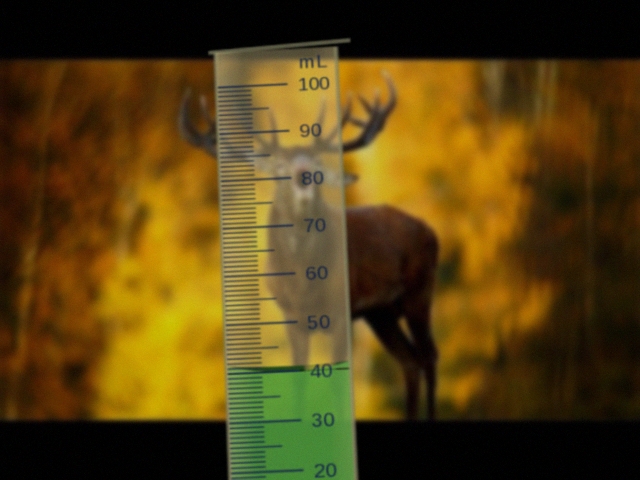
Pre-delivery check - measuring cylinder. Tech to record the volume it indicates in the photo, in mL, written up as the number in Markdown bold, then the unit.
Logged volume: **40** mL
